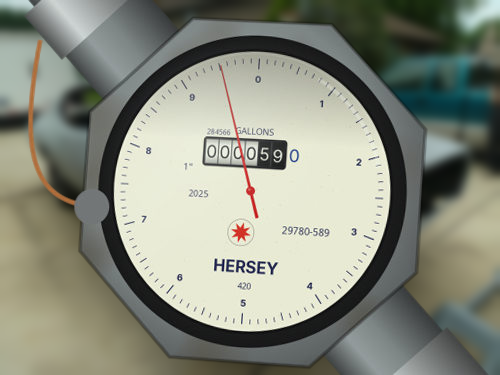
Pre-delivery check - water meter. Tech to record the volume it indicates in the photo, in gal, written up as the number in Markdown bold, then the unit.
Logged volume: **589.5** gal
